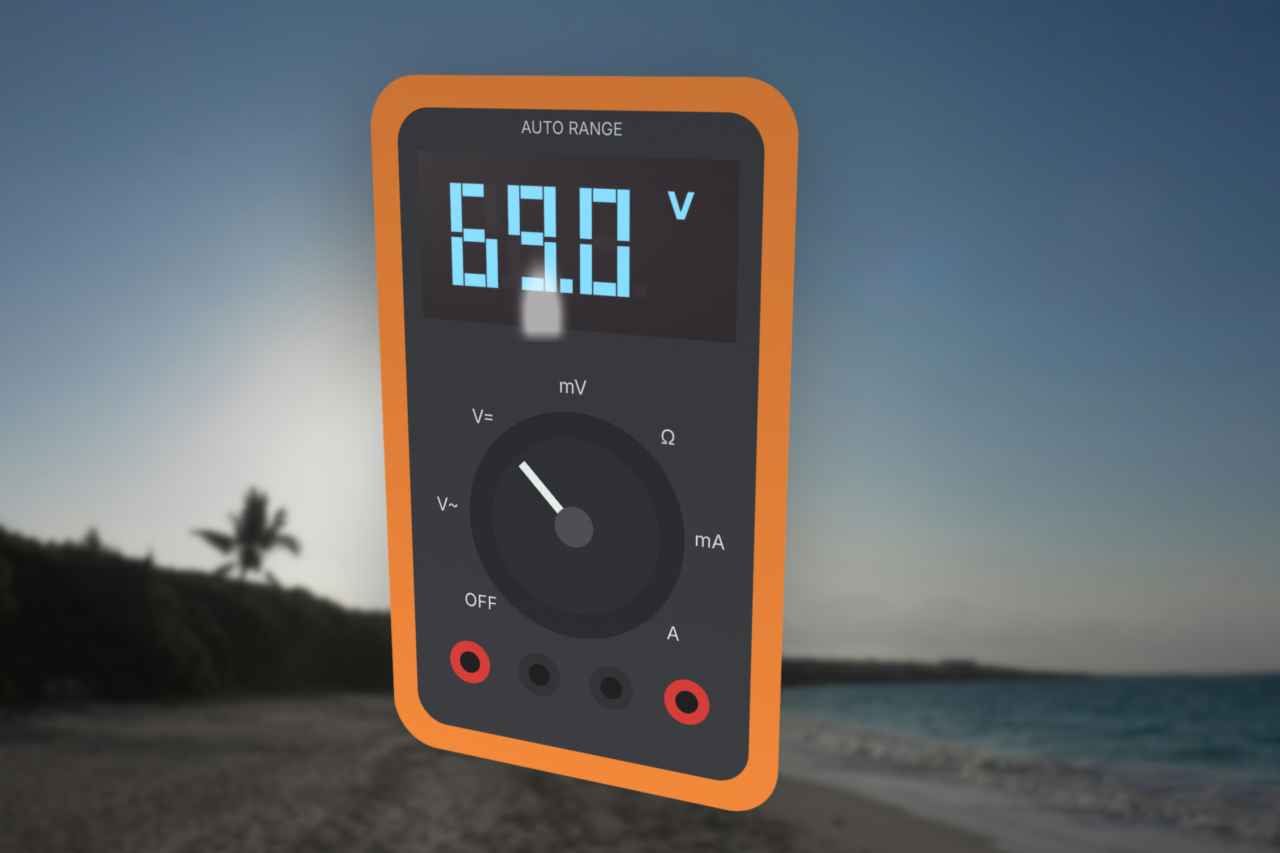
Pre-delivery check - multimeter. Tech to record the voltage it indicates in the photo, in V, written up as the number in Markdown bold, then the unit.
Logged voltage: **69.0** V
